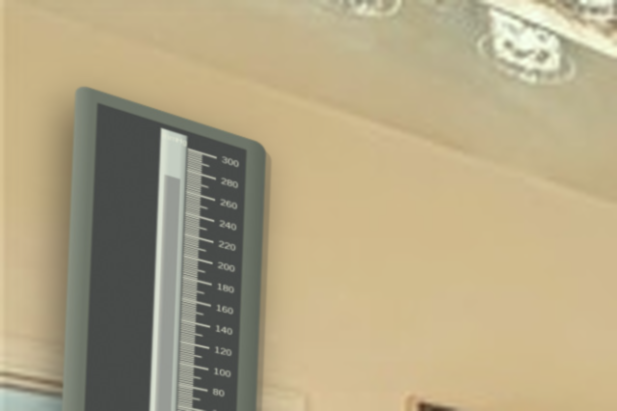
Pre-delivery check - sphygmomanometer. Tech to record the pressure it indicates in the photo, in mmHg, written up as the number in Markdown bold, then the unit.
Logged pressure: **270** mmHg
